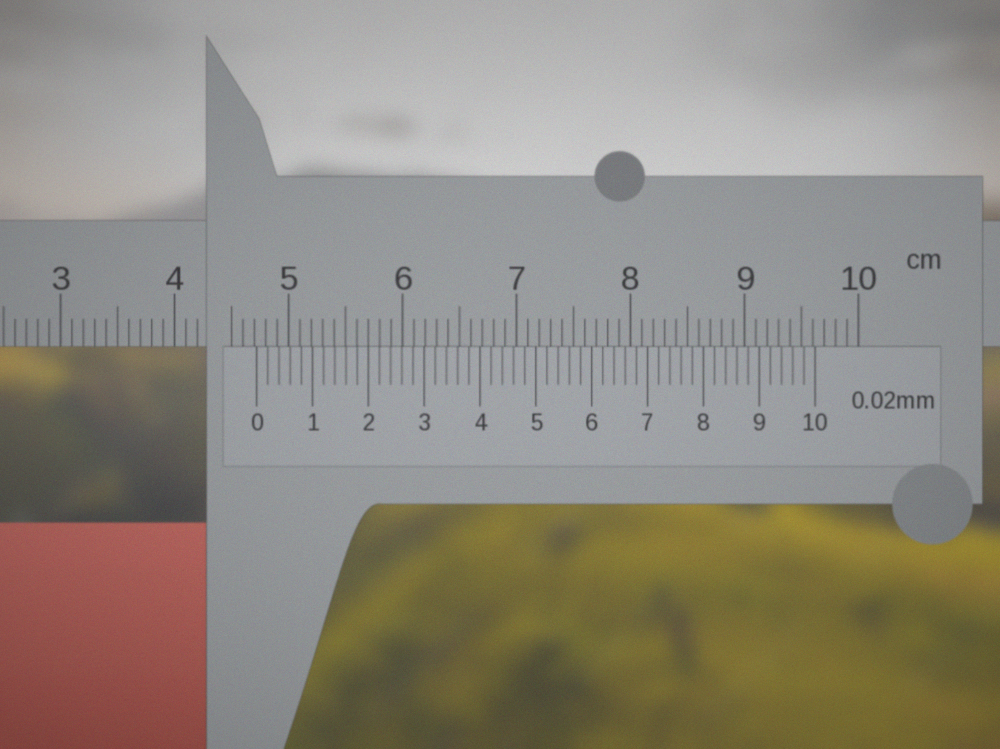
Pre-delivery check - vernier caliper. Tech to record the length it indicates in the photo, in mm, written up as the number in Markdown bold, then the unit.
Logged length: **47.2** mm
